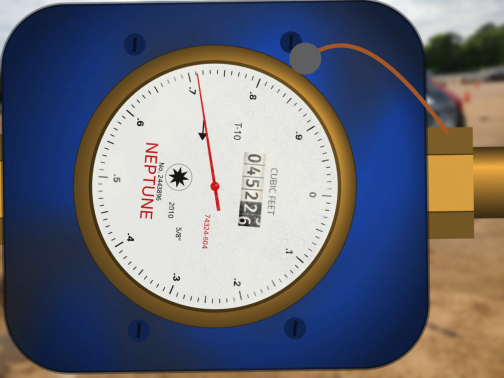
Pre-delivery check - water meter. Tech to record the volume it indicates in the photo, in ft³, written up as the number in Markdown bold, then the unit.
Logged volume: **45225.71** ft³
